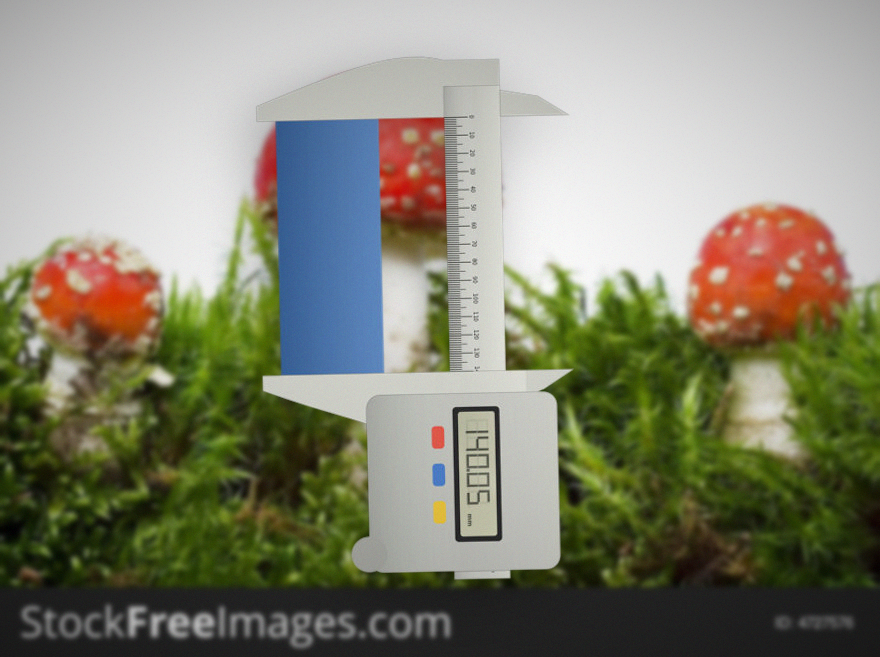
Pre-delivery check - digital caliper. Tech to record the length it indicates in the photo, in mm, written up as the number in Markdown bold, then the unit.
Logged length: **140.05** mm
